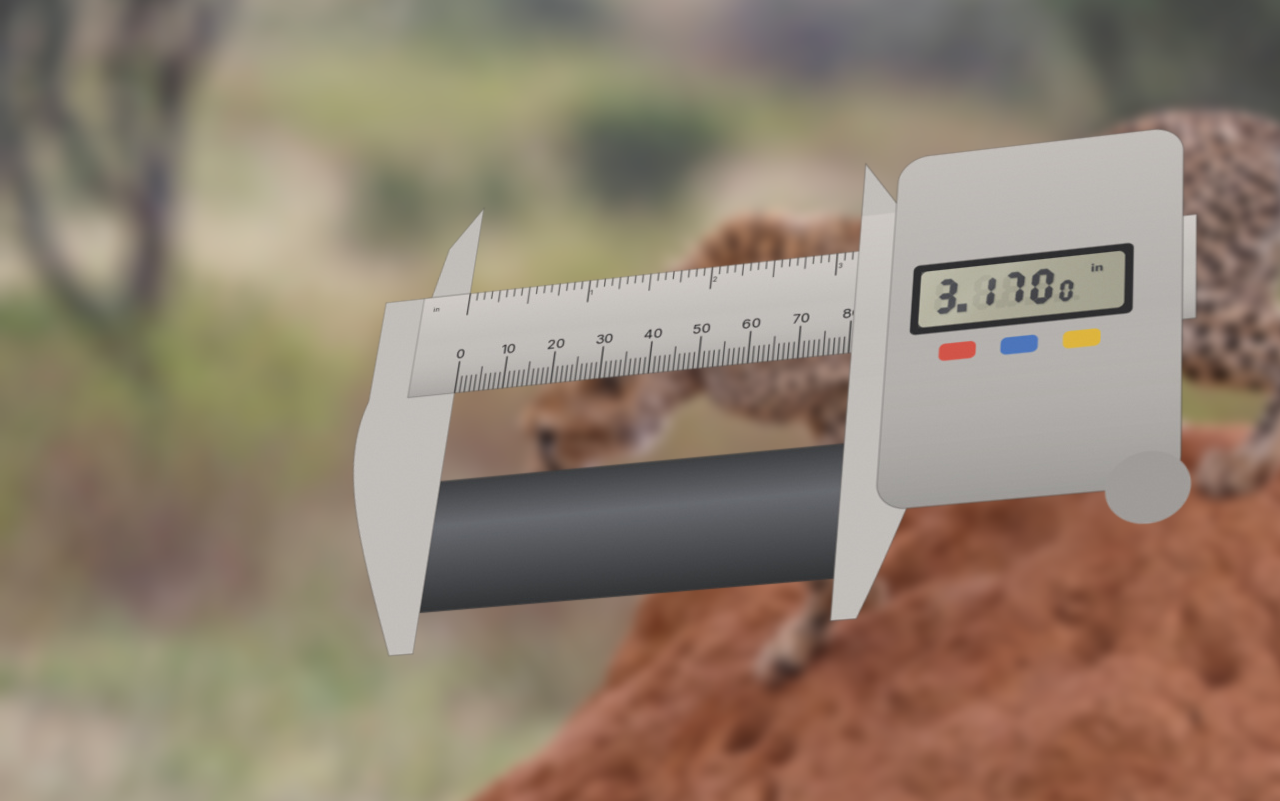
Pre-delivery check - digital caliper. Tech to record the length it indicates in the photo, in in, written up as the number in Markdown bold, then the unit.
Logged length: **3.1700** in
